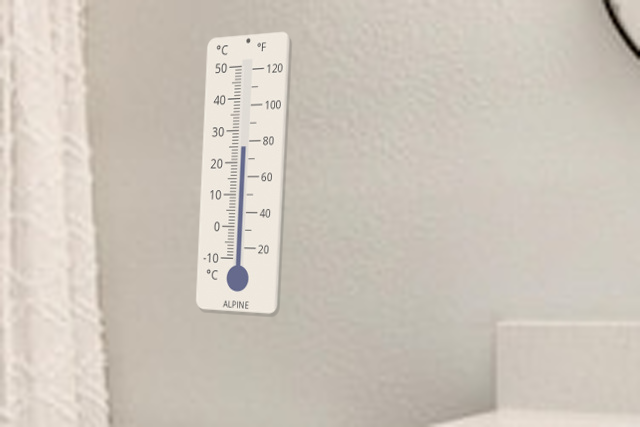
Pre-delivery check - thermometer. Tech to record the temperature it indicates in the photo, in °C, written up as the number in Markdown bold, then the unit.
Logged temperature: **25** °C
